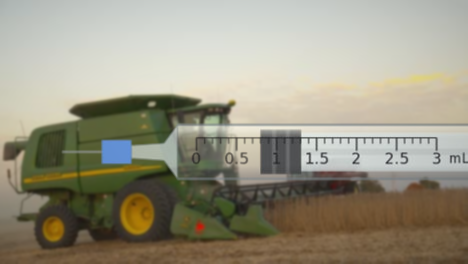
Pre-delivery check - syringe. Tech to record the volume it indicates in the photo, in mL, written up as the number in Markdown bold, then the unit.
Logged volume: **0.8** mL
